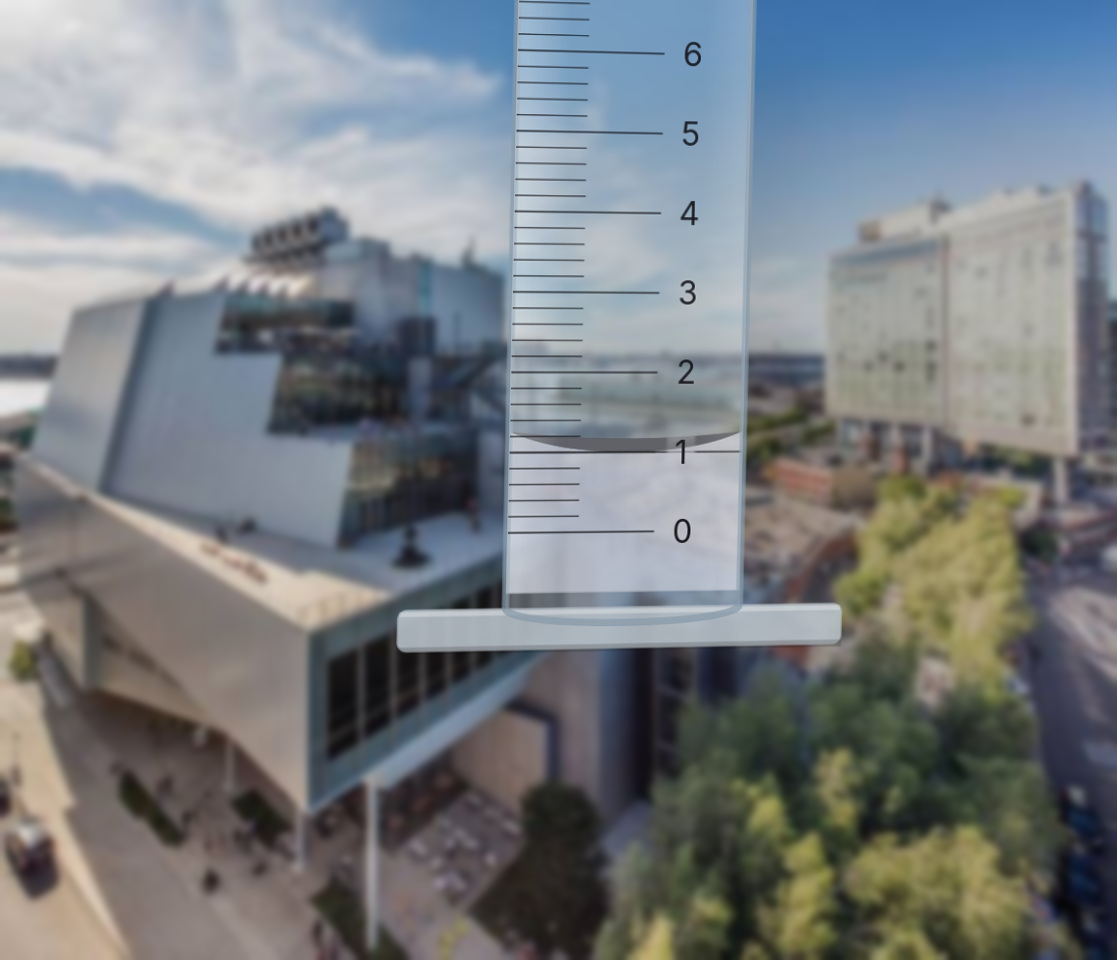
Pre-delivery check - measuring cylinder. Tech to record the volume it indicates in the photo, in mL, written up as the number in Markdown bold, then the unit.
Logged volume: **1** mL
